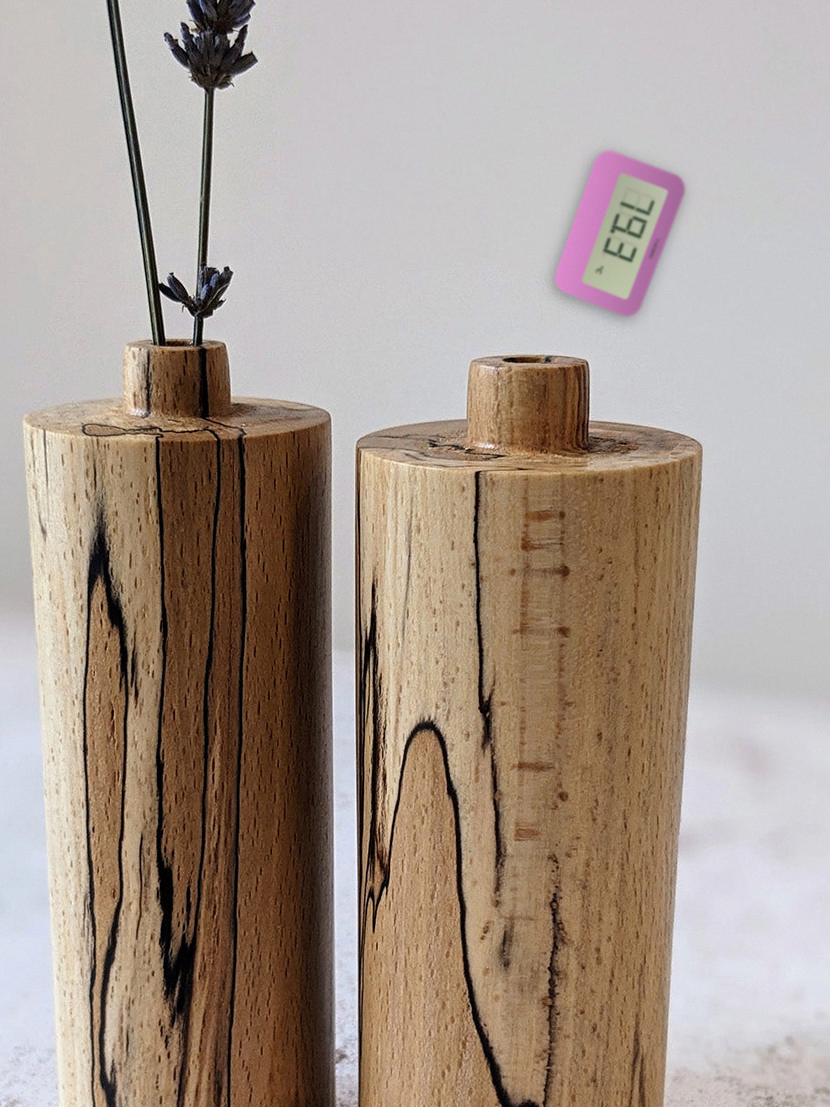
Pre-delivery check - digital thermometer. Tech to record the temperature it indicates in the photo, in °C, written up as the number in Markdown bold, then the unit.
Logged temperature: **79.3** °C
